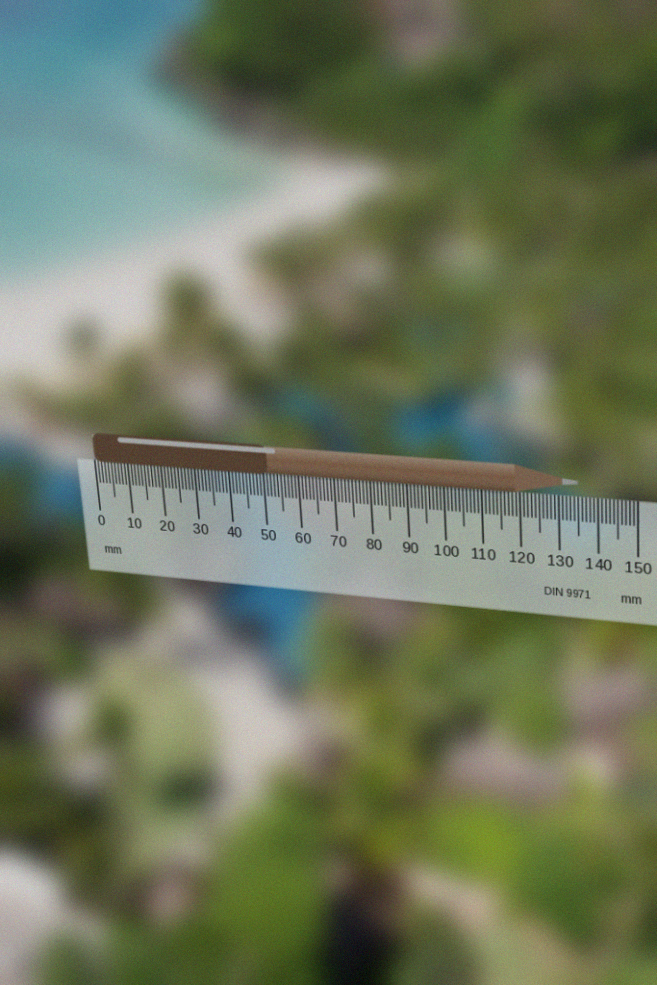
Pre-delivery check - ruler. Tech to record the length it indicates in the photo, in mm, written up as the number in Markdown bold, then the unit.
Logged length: **135** mm
